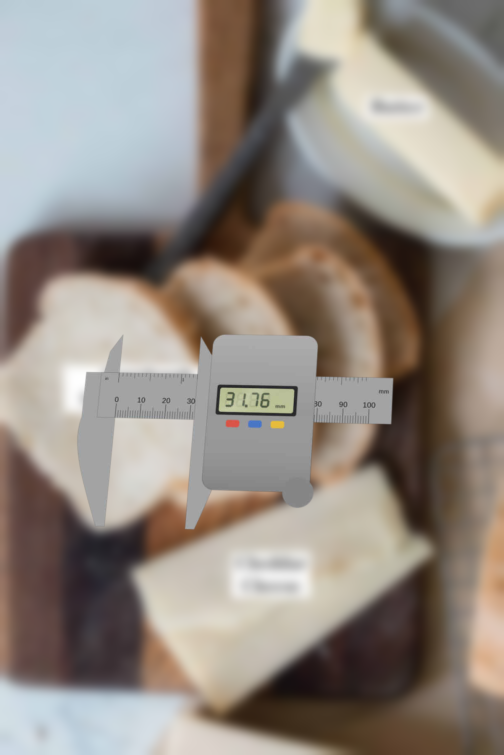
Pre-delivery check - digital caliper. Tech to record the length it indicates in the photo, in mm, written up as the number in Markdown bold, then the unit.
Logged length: **31.76** mm
